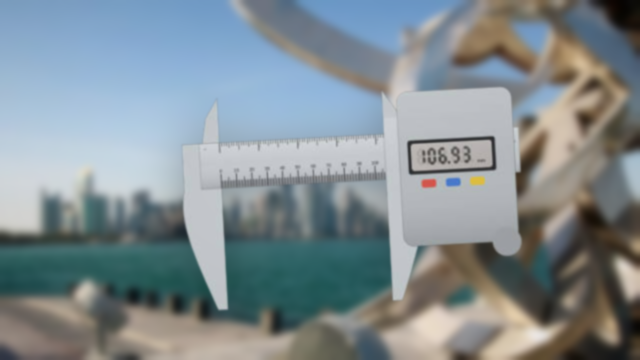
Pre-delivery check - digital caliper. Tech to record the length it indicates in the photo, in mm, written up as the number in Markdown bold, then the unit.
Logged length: **106.93** mm
